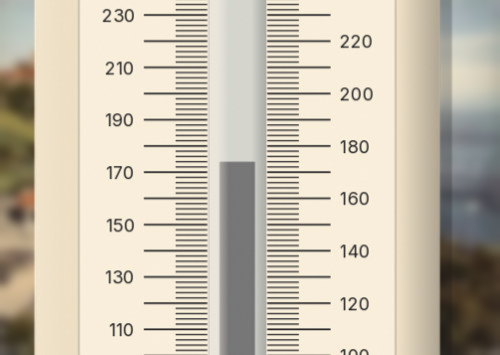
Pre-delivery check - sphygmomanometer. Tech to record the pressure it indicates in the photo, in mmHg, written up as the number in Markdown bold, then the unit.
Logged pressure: **174** mmHg
